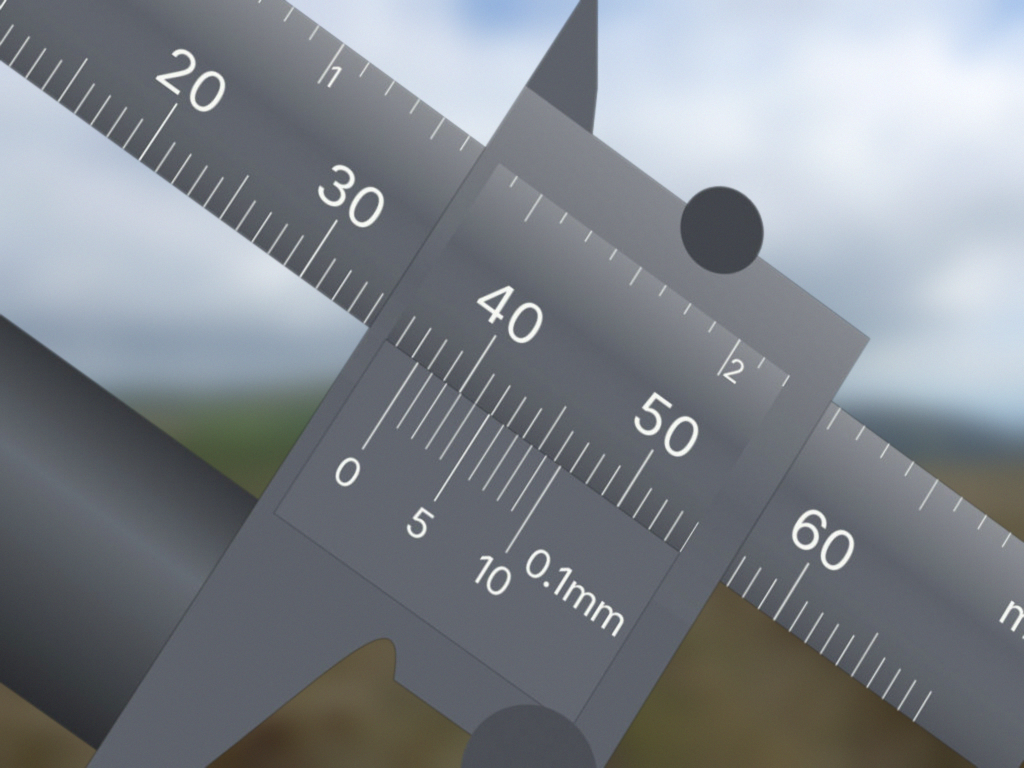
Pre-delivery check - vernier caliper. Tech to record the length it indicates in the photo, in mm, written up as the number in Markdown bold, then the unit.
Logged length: **37.4** mm
